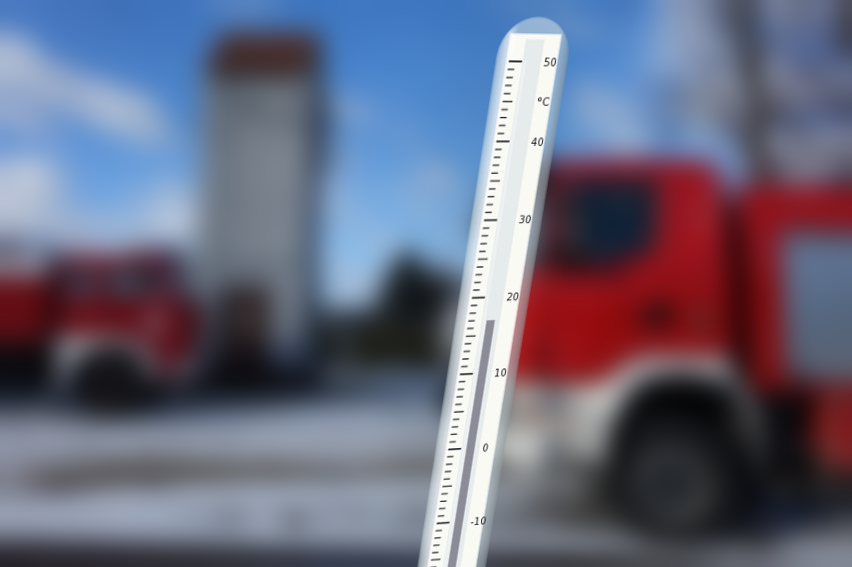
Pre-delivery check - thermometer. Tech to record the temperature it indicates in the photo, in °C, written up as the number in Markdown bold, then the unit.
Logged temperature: **17** °C
